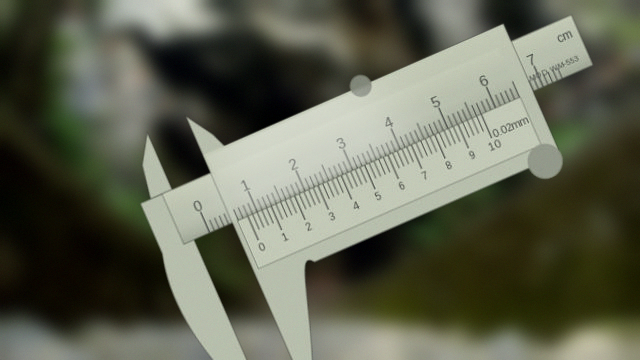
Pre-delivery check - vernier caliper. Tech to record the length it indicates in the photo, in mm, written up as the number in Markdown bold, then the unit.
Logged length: **8.0** mm
